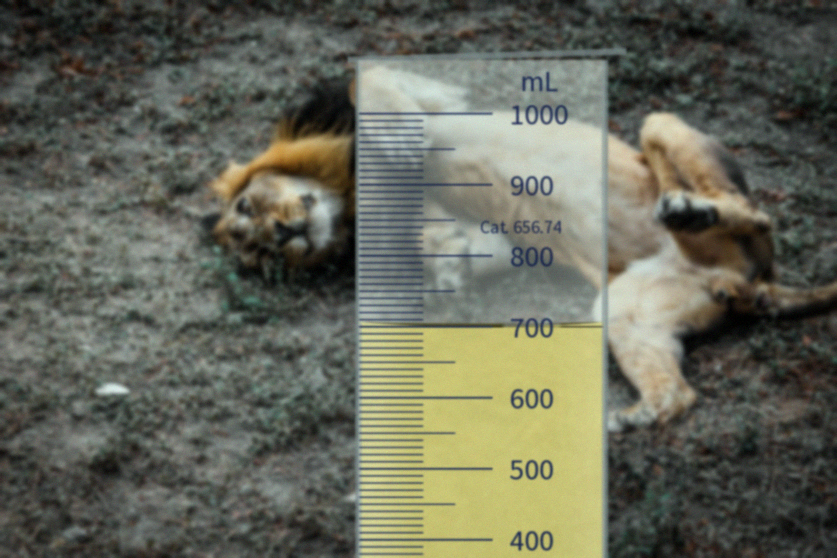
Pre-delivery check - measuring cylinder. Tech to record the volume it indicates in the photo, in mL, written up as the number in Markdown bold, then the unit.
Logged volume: **700** mL
